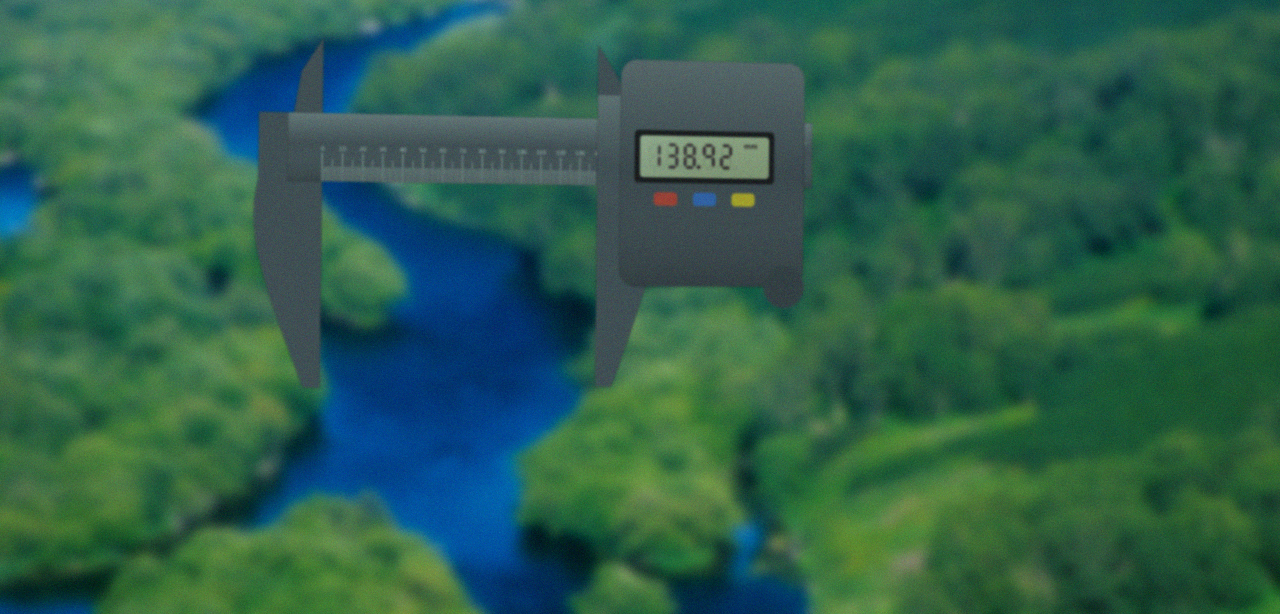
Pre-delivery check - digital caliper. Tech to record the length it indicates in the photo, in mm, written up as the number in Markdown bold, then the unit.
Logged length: **138.92** mm
